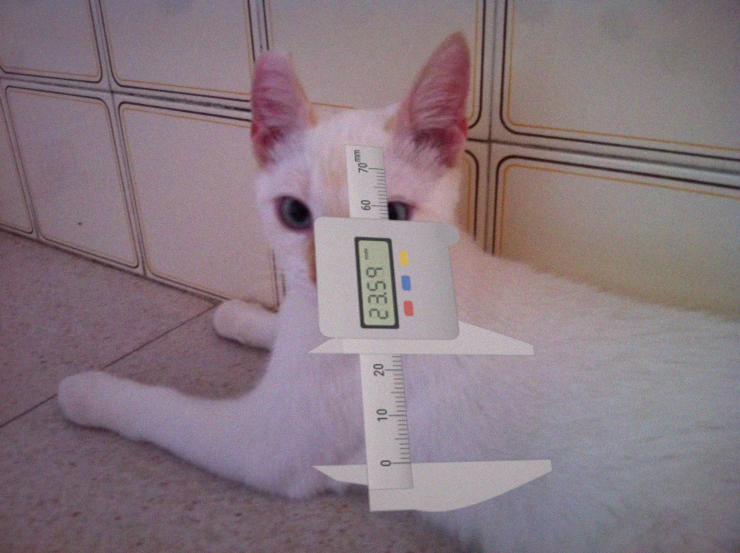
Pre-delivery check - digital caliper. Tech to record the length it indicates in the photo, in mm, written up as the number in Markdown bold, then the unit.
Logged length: **23.59** mm
